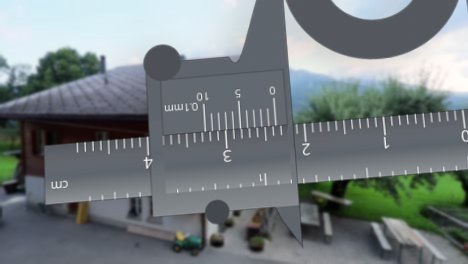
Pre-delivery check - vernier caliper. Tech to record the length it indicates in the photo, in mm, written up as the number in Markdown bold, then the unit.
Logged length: **23.6** mm
